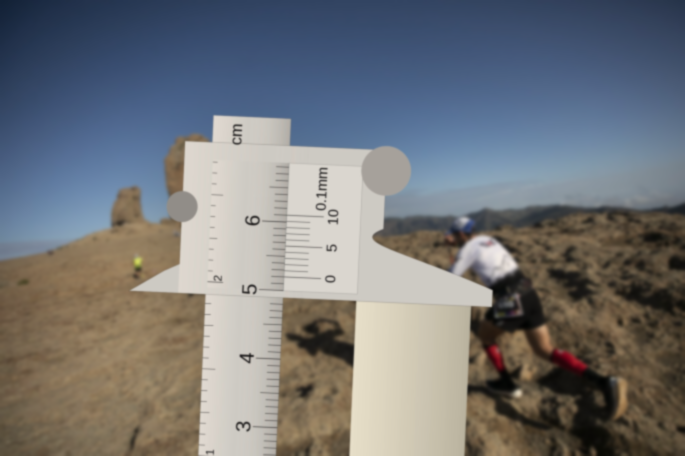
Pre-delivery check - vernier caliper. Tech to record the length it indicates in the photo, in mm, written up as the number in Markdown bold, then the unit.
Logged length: **52.0** mm
